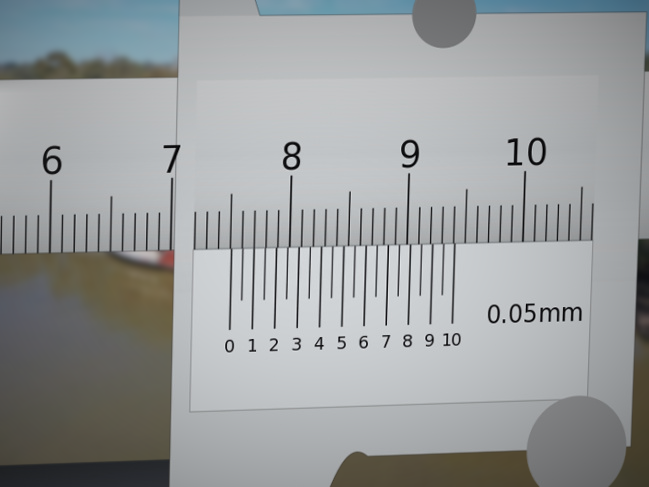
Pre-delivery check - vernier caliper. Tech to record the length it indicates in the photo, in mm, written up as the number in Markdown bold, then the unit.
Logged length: **75.1** mm
